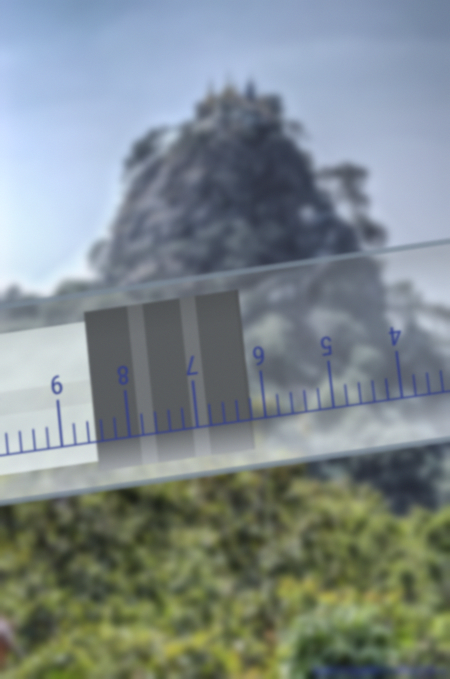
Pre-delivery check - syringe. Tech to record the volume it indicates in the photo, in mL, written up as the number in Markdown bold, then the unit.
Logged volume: **6.2** mL
